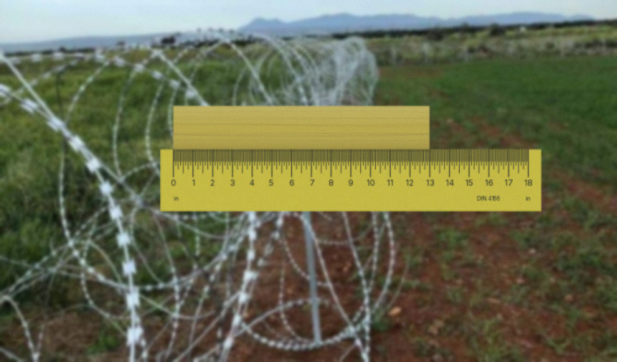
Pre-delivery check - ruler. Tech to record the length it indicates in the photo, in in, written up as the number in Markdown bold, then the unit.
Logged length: **13** in
